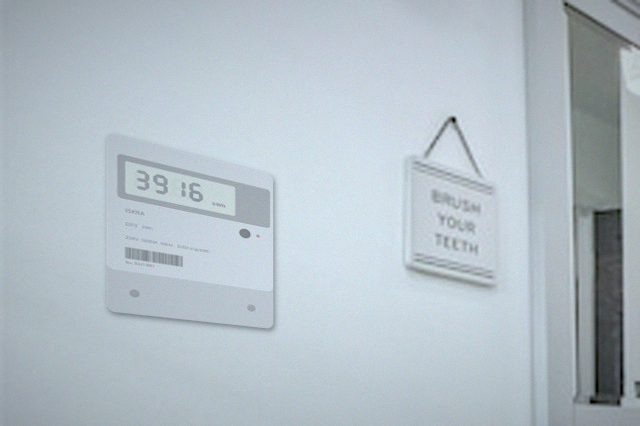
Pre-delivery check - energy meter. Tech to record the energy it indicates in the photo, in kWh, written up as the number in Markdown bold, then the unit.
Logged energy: **3916** kWh
